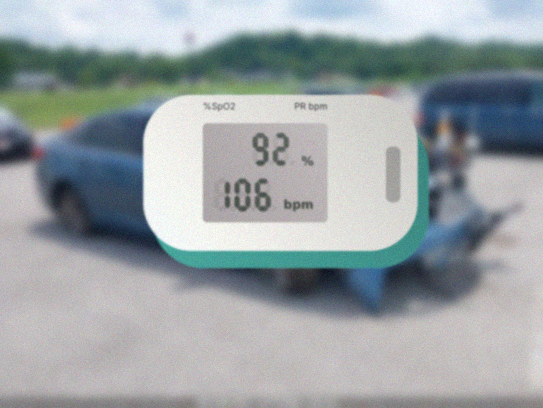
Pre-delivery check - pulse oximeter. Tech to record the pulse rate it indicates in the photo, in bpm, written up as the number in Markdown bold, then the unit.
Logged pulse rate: **106** bpm
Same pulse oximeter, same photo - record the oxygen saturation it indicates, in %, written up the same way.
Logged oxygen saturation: **92** %
